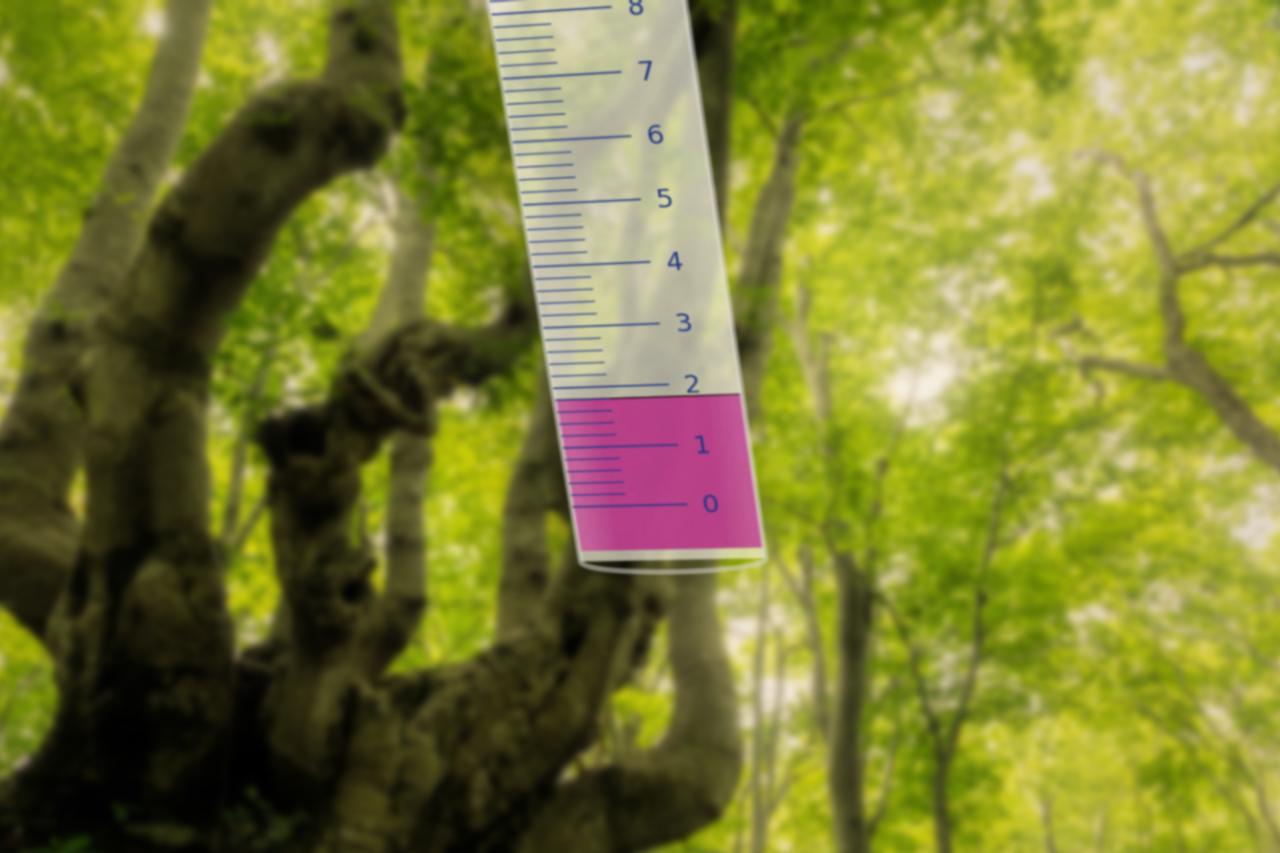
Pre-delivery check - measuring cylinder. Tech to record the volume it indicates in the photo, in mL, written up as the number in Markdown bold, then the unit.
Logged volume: **1.8** mL
